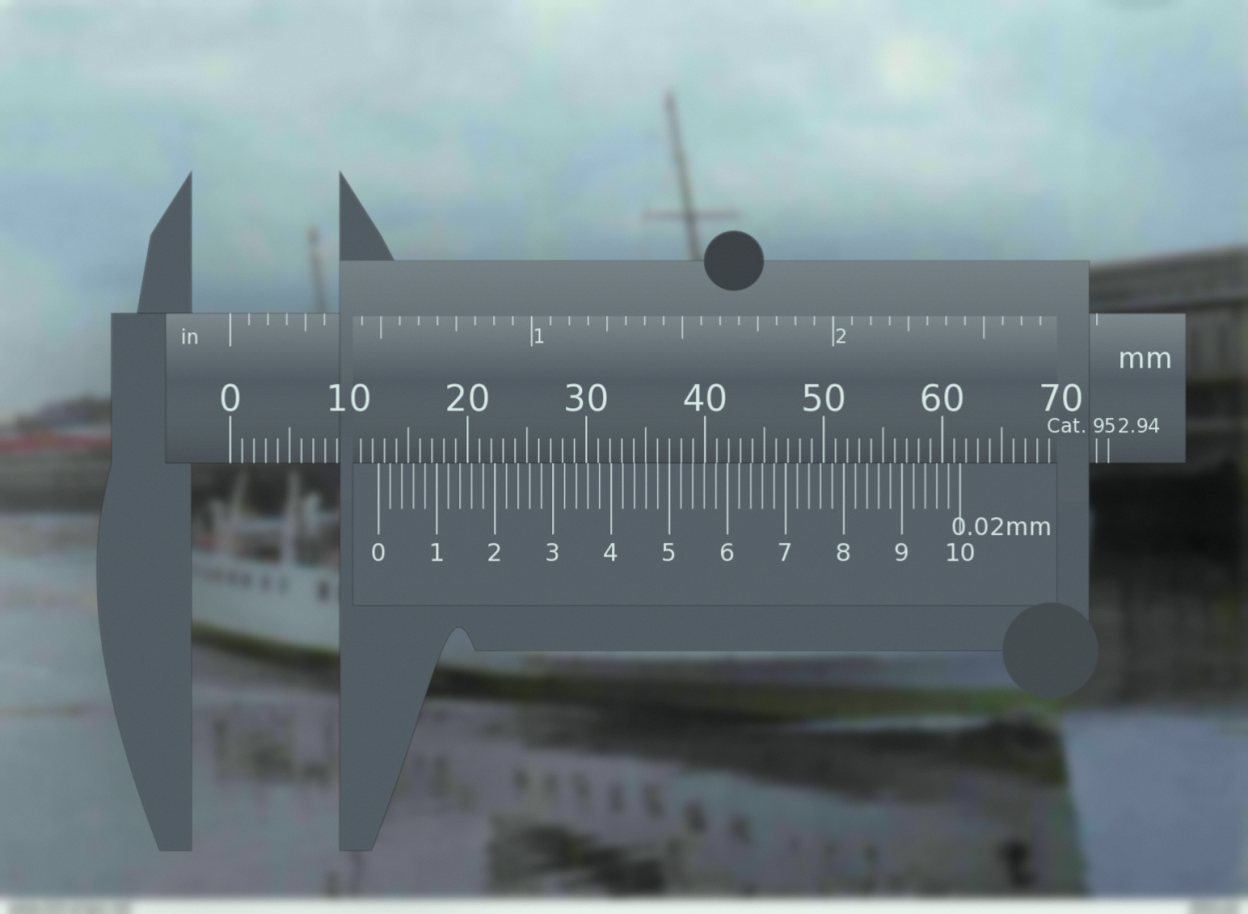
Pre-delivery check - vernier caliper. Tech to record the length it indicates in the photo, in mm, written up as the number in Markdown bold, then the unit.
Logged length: **12.5** mm
